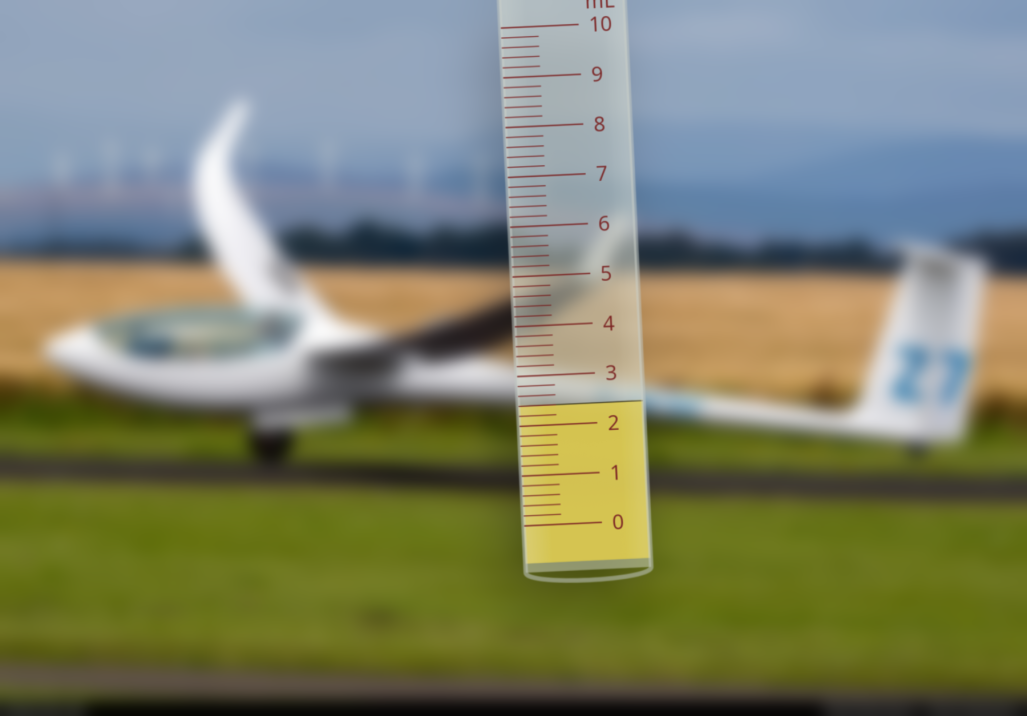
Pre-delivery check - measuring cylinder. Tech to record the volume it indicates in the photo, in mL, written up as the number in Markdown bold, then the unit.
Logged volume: **2.4** mL
